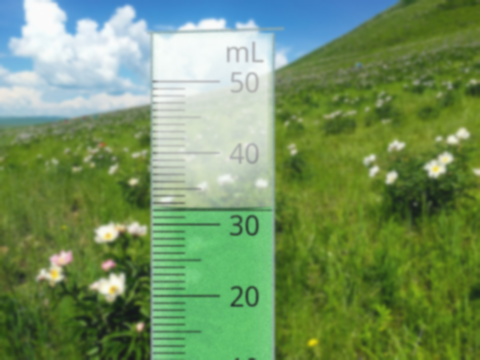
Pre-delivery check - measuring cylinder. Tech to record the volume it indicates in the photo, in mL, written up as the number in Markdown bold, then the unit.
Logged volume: **32** mL
